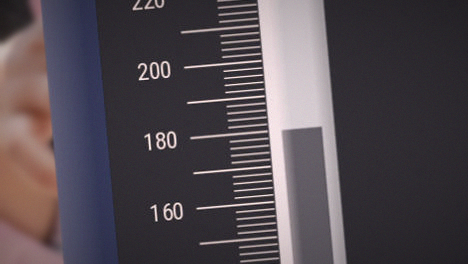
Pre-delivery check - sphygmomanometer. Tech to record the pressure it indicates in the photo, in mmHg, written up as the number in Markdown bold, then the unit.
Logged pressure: **180** mmHg
